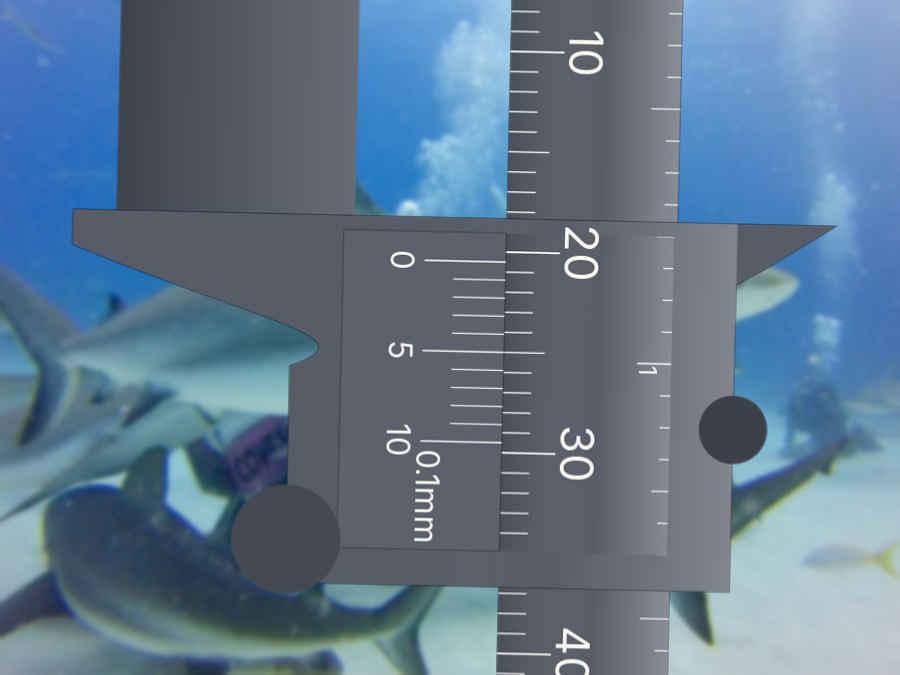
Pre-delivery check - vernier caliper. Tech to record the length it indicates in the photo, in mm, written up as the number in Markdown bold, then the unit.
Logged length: **20.5** mm
